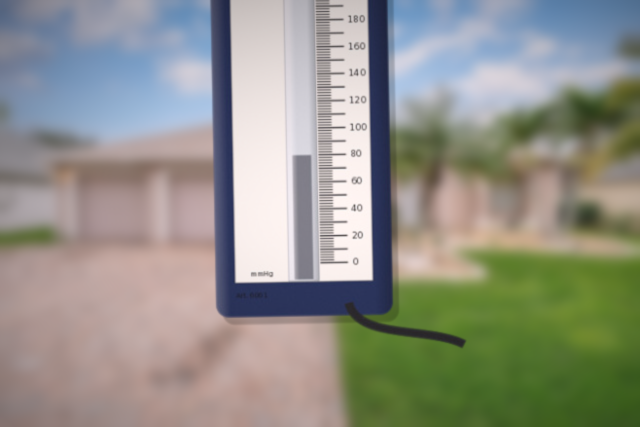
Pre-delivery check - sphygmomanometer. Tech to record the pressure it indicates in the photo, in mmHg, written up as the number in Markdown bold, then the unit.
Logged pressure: **80** mmHg
